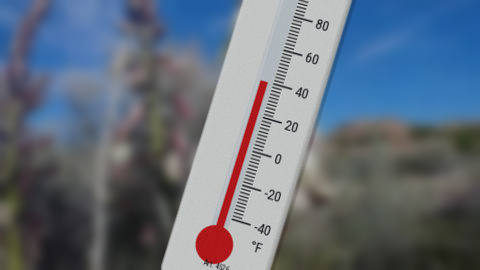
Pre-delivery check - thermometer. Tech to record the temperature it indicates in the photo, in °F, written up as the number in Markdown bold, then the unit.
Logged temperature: **40** °F
